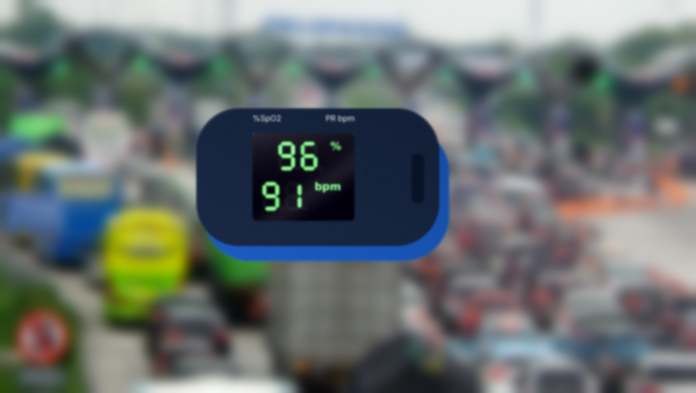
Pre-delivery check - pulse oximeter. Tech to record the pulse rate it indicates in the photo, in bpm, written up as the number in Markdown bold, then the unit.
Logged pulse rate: **91** bpm
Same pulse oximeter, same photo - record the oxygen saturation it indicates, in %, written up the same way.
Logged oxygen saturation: **96** %
